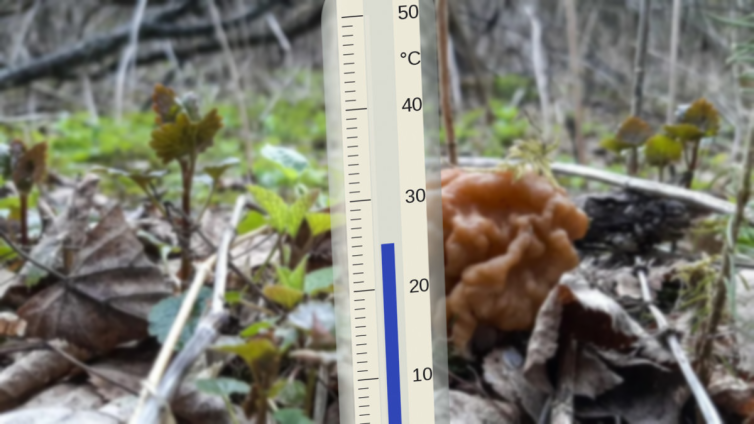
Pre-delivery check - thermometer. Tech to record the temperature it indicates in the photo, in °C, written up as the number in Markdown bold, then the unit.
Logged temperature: **25** °C
